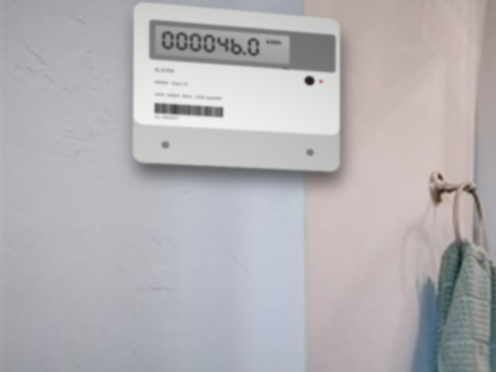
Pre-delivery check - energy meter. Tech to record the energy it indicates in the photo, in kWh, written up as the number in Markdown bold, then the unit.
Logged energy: **46.0** kWh
